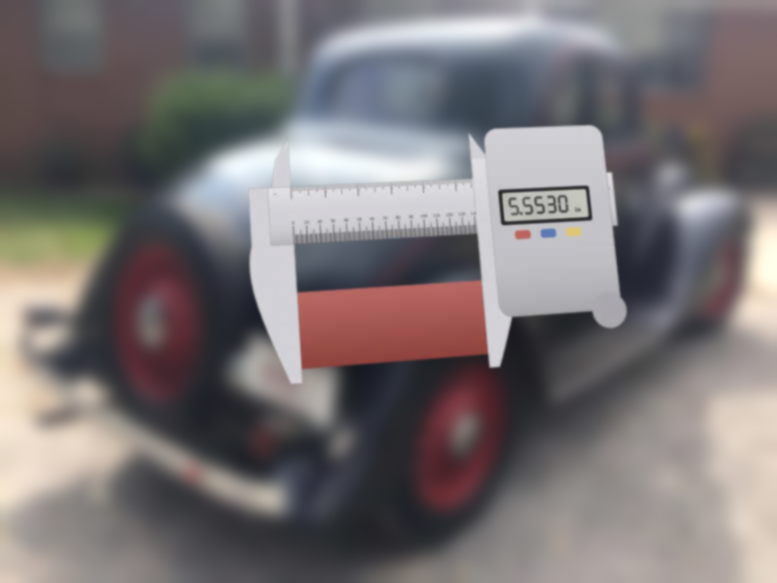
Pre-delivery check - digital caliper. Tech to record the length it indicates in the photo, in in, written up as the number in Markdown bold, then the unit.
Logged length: **5.5530** in
